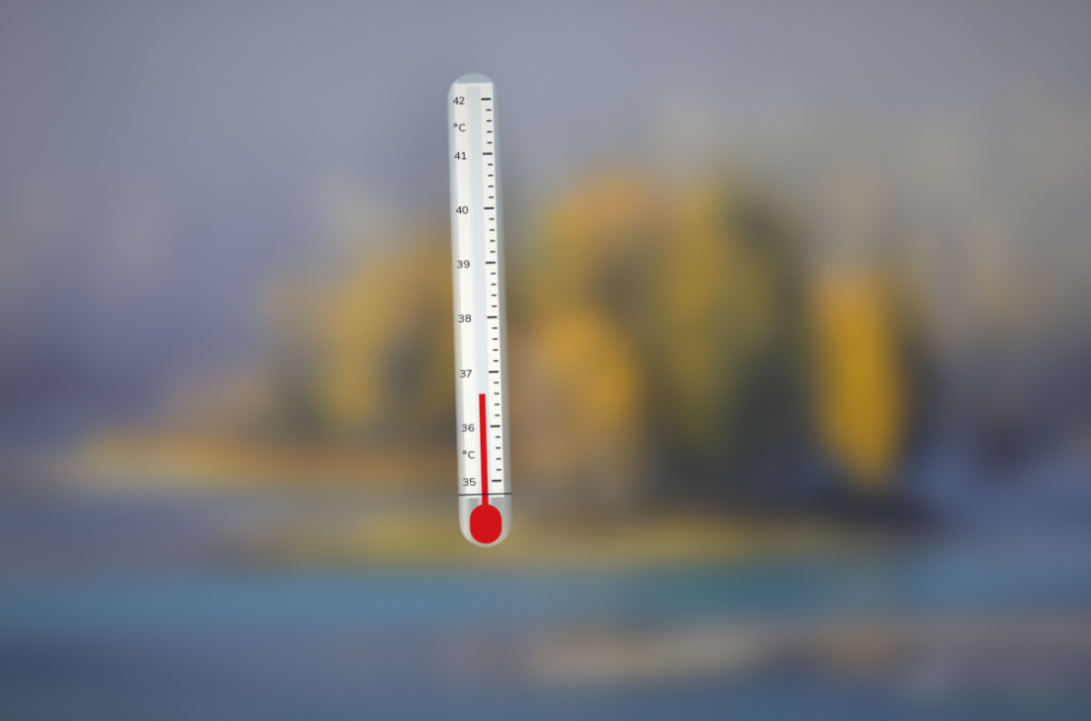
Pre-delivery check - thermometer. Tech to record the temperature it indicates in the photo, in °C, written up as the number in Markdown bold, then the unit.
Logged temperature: **36.6** °C
